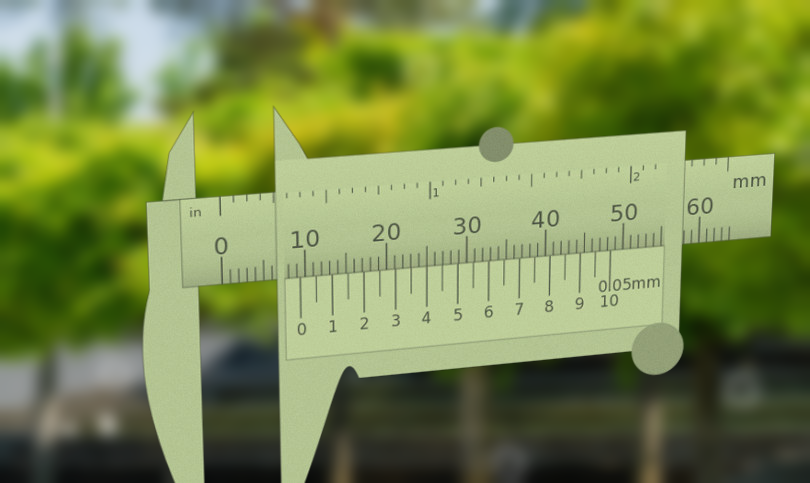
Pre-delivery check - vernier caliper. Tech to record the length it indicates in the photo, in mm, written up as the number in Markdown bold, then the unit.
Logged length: **9.4** mm
